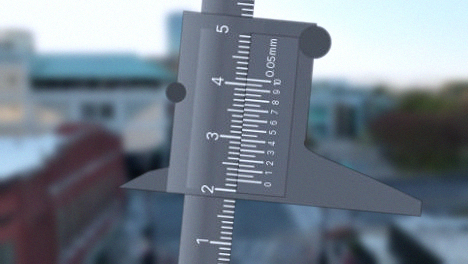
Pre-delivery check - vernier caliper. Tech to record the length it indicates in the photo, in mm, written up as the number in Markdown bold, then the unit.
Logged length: **22.0** mm
